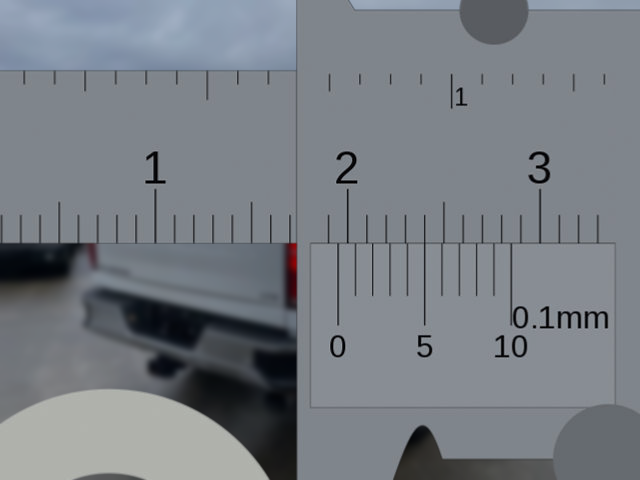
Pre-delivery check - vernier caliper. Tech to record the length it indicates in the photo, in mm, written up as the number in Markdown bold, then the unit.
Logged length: **19.5** mm
